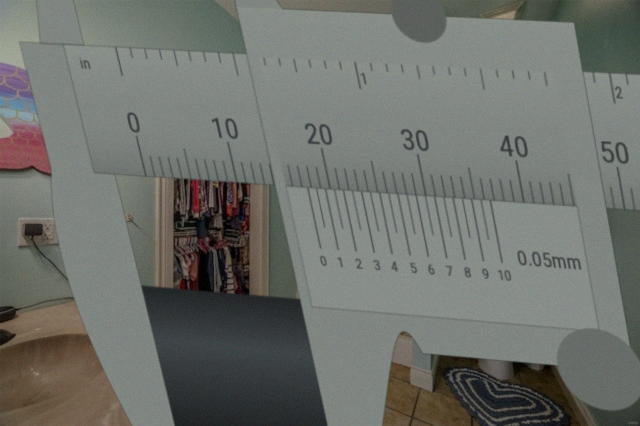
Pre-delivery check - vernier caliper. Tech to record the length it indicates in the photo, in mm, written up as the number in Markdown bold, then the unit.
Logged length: **17.6** mm
